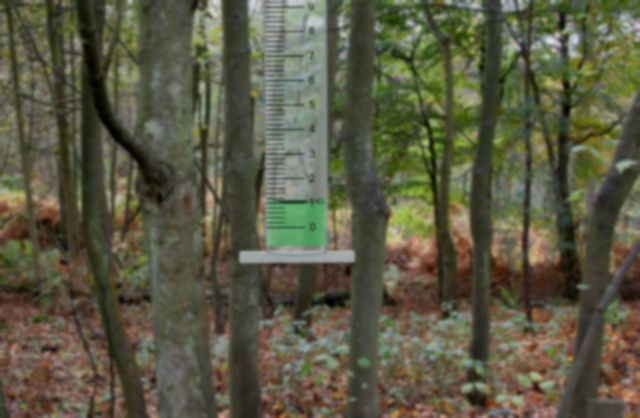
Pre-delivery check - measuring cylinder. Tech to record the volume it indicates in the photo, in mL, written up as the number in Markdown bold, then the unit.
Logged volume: **1** mL
